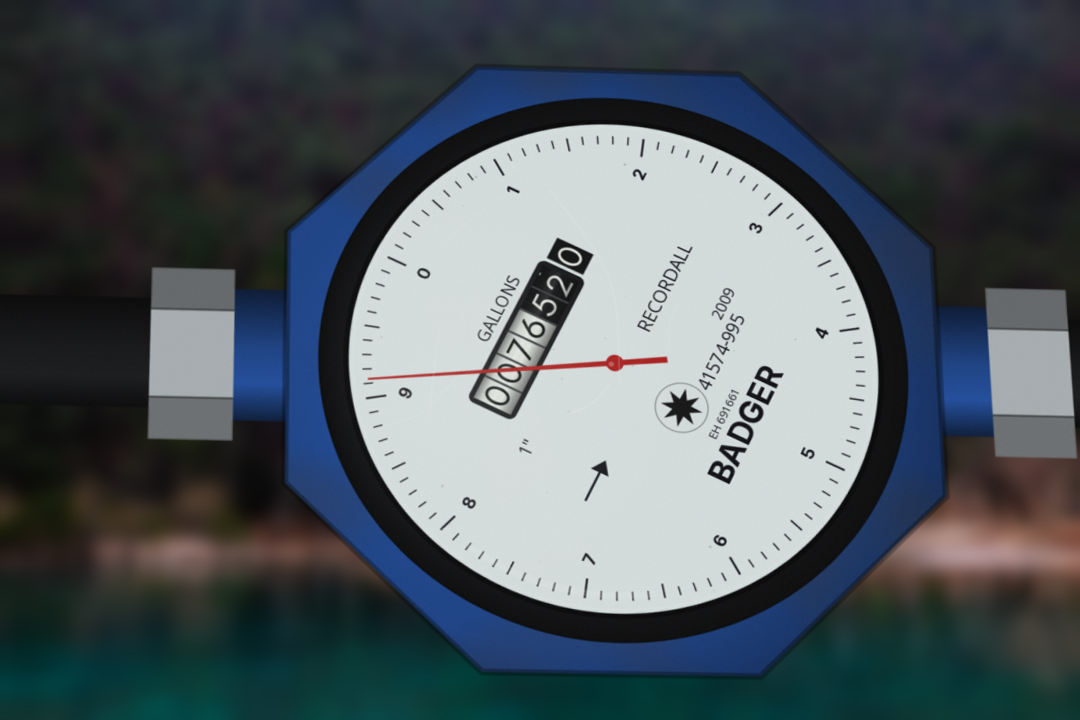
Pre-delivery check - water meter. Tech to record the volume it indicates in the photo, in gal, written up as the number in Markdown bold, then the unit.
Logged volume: **76519.1** gal
